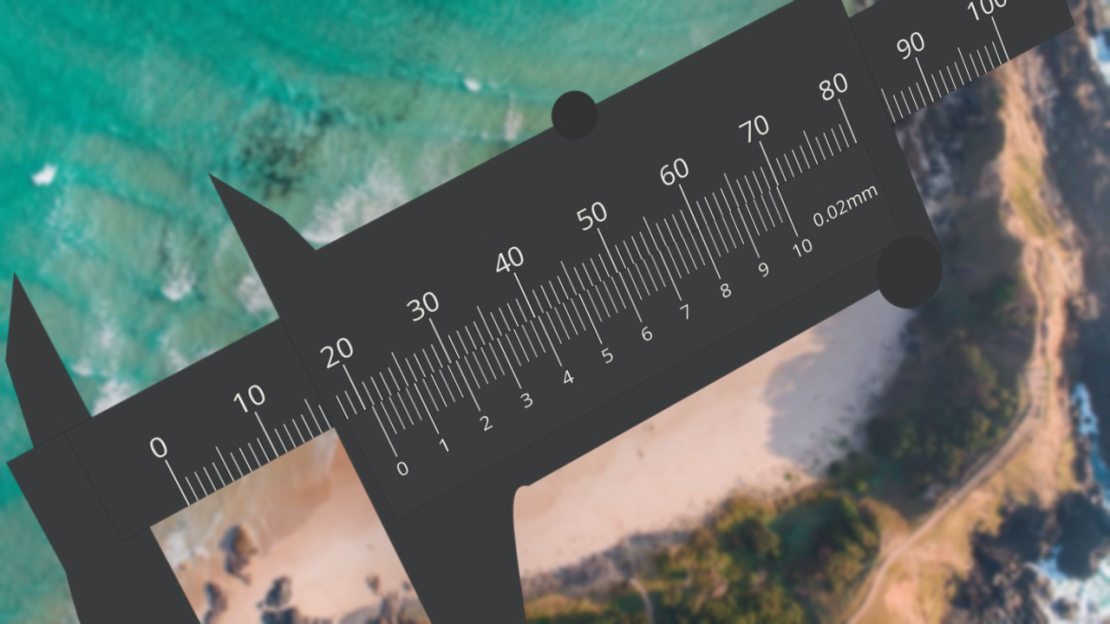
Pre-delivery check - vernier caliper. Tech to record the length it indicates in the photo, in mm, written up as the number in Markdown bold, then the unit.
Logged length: **20.8** mm
